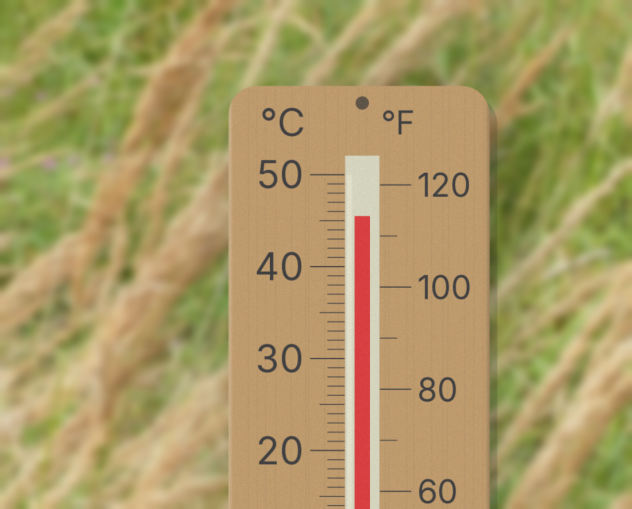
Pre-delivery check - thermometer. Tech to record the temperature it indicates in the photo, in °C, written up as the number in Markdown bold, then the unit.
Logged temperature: **45.5** °C
